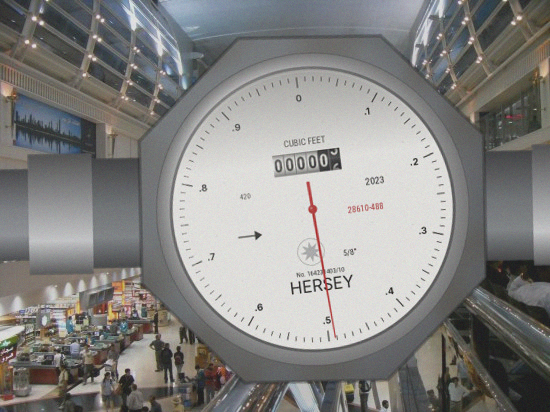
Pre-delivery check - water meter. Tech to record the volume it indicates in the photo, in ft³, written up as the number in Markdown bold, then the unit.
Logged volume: **5.49** ft³
